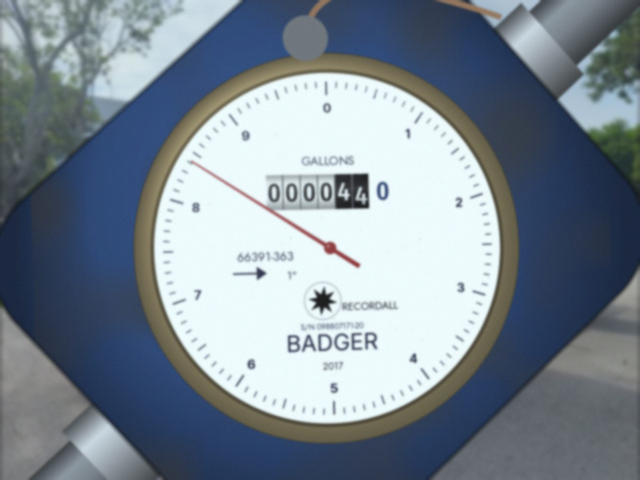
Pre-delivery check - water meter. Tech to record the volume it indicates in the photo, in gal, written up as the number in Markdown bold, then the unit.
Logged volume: **438.4** gal
